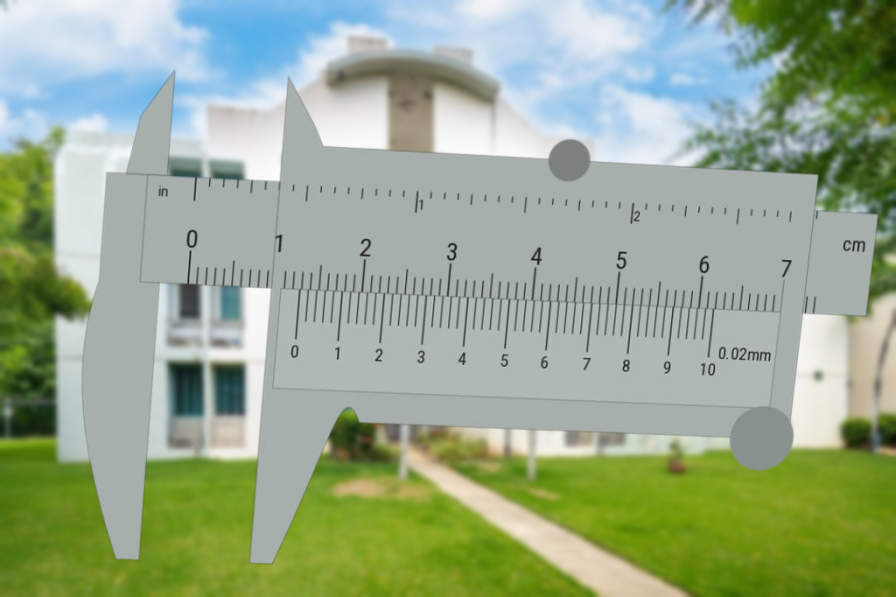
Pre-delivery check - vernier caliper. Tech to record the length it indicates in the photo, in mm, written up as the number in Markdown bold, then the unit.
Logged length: **12.8** mm
